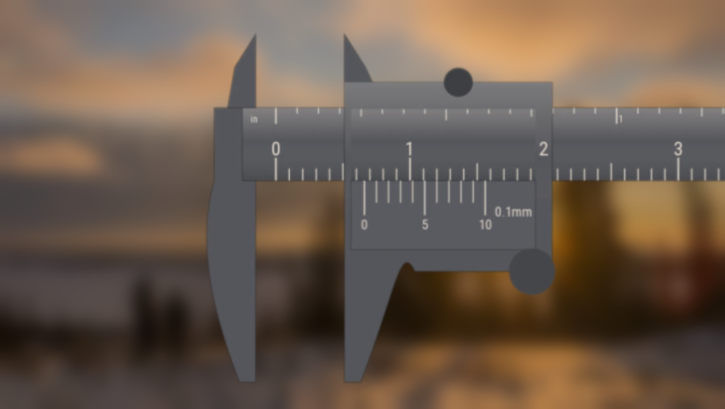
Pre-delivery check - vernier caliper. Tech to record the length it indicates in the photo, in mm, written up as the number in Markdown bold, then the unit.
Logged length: **6.6** mm
